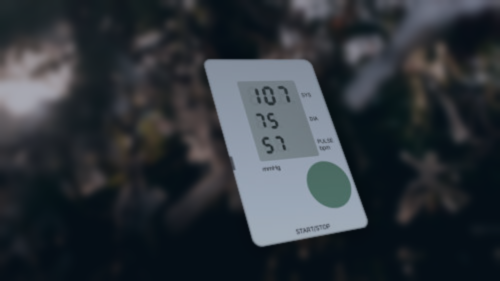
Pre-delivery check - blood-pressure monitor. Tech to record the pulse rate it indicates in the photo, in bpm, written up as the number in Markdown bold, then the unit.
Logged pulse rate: **57** bpm
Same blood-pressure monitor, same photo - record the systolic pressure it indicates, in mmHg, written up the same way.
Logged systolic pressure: **107** mmHg
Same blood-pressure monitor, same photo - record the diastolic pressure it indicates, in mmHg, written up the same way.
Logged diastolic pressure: **75** mmHg
